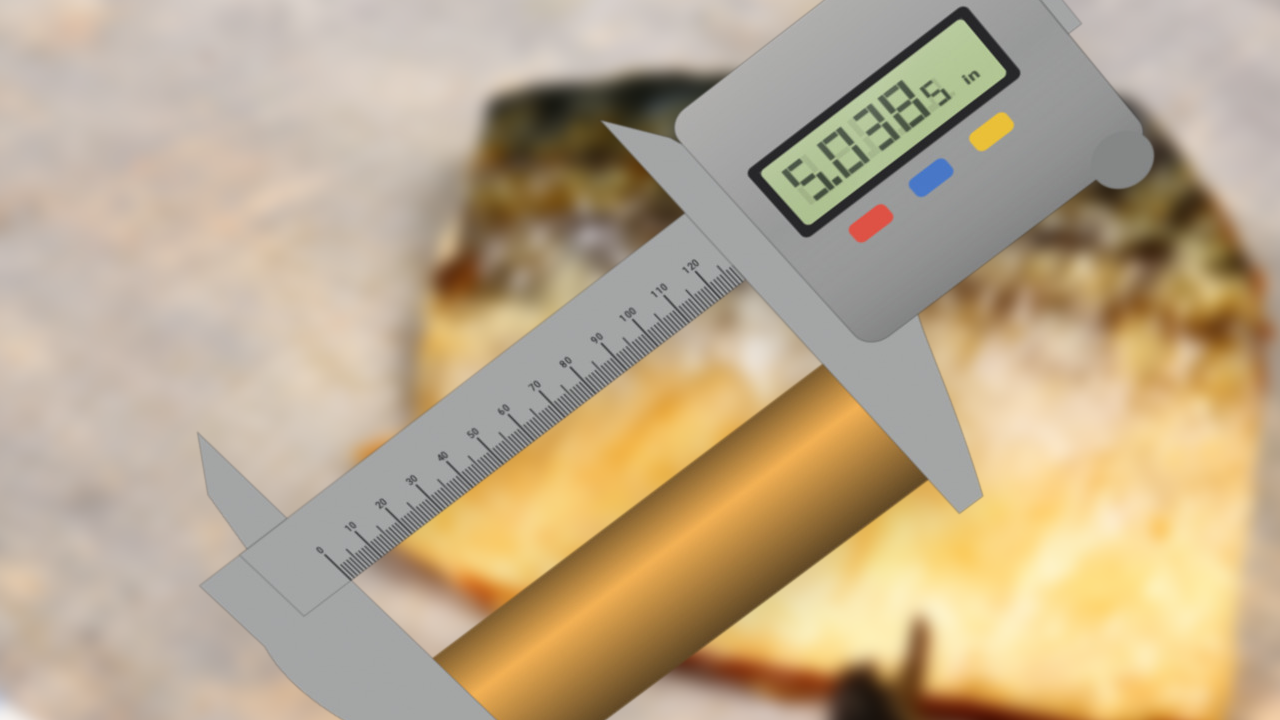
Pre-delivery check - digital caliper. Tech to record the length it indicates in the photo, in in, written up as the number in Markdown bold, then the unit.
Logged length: **5.0385** in
